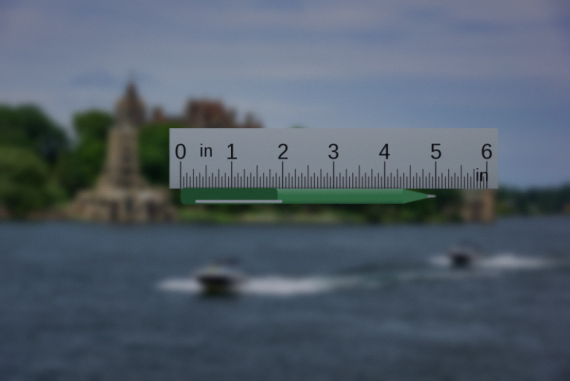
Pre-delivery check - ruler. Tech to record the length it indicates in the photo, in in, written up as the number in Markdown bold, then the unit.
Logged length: **5** in
